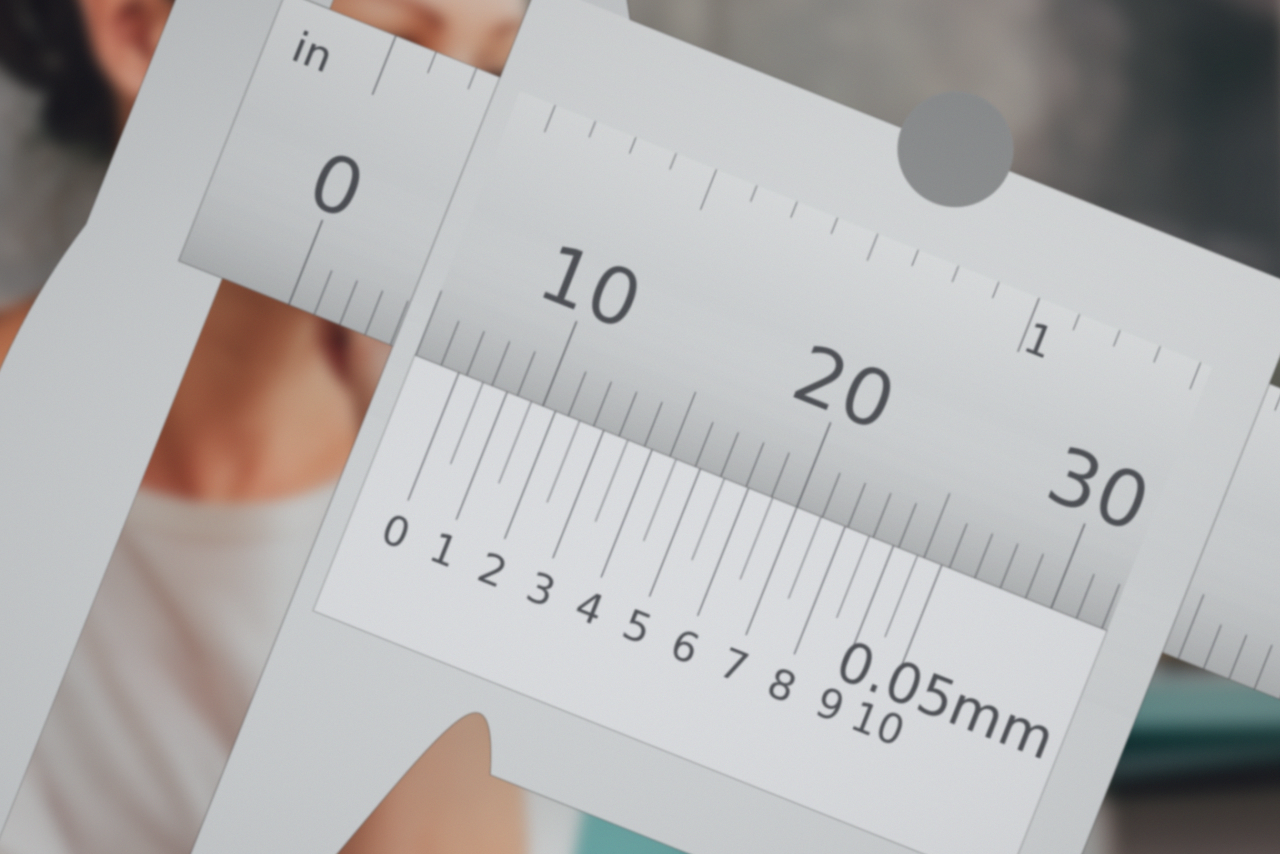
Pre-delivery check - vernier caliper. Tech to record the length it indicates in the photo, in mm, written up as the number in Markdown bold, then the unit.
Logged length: **6.7** mm
